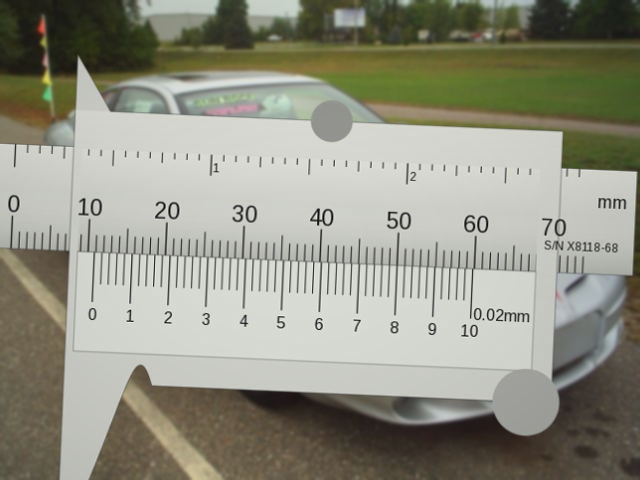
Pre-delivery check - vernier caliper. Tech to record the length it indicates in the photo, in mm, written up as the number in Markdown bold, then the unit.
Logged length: **10.8** mm
